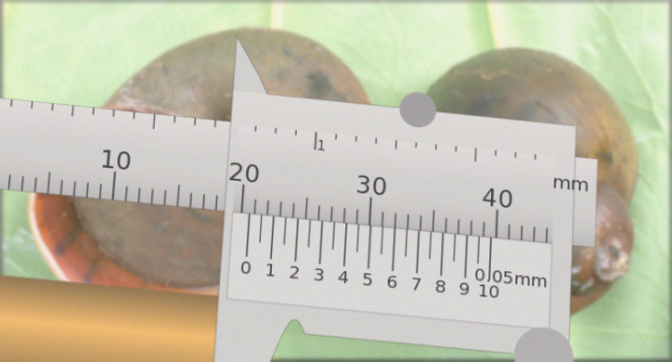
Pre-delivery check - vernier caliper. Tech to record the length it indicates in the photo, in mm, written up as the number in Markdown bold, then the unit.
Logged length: **20.6** mm
